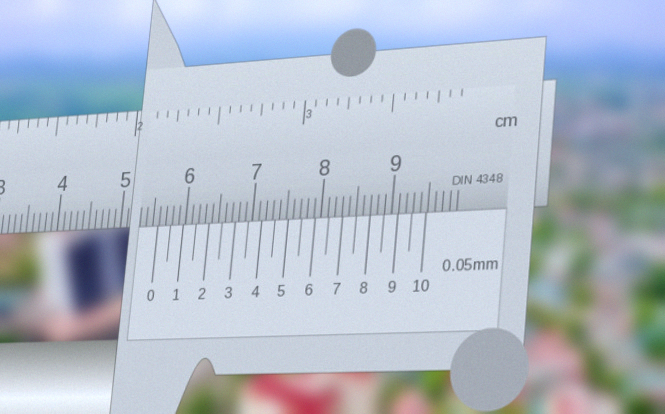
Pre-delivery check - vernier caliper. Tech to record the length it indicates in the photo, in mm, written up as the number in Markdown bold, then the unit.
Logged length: **55.8** mm
